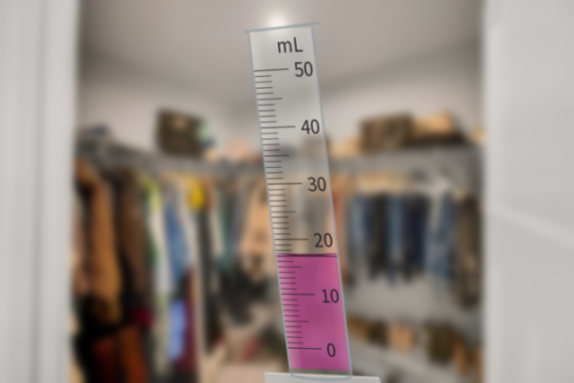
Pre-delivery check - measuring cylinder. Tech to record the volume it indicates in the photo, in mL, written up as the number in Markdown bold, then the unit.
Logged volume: **17** mL
